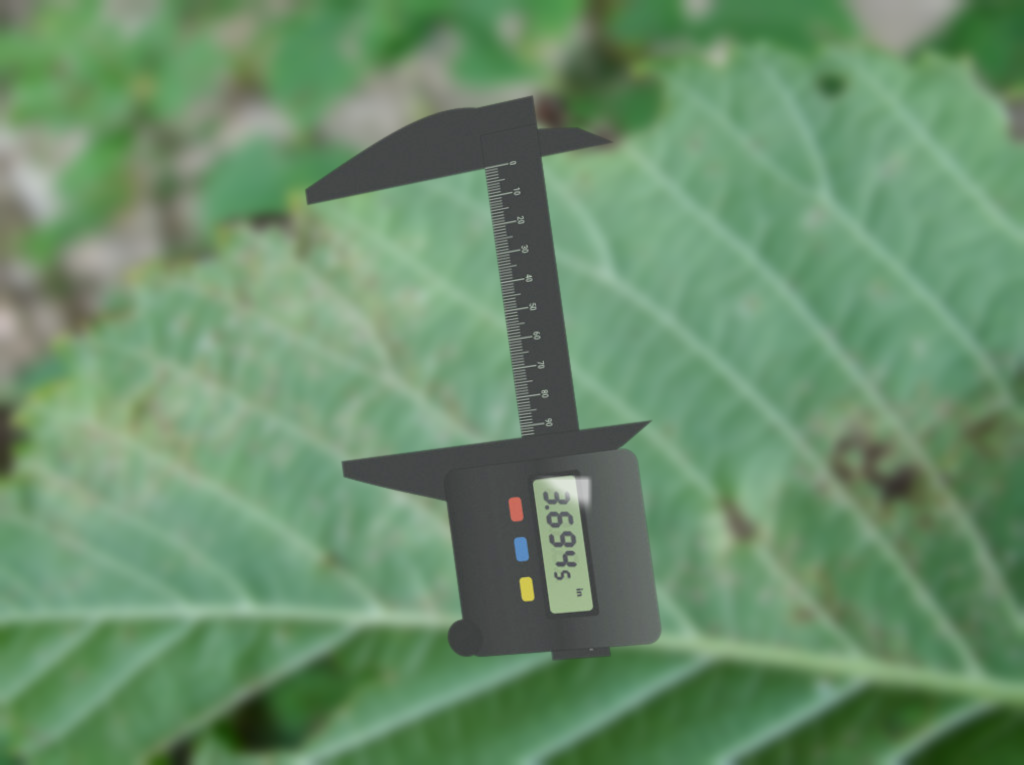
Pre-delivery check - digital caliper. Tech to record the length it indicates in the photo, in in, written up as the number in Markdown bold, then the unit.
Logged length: **3.6945** in
